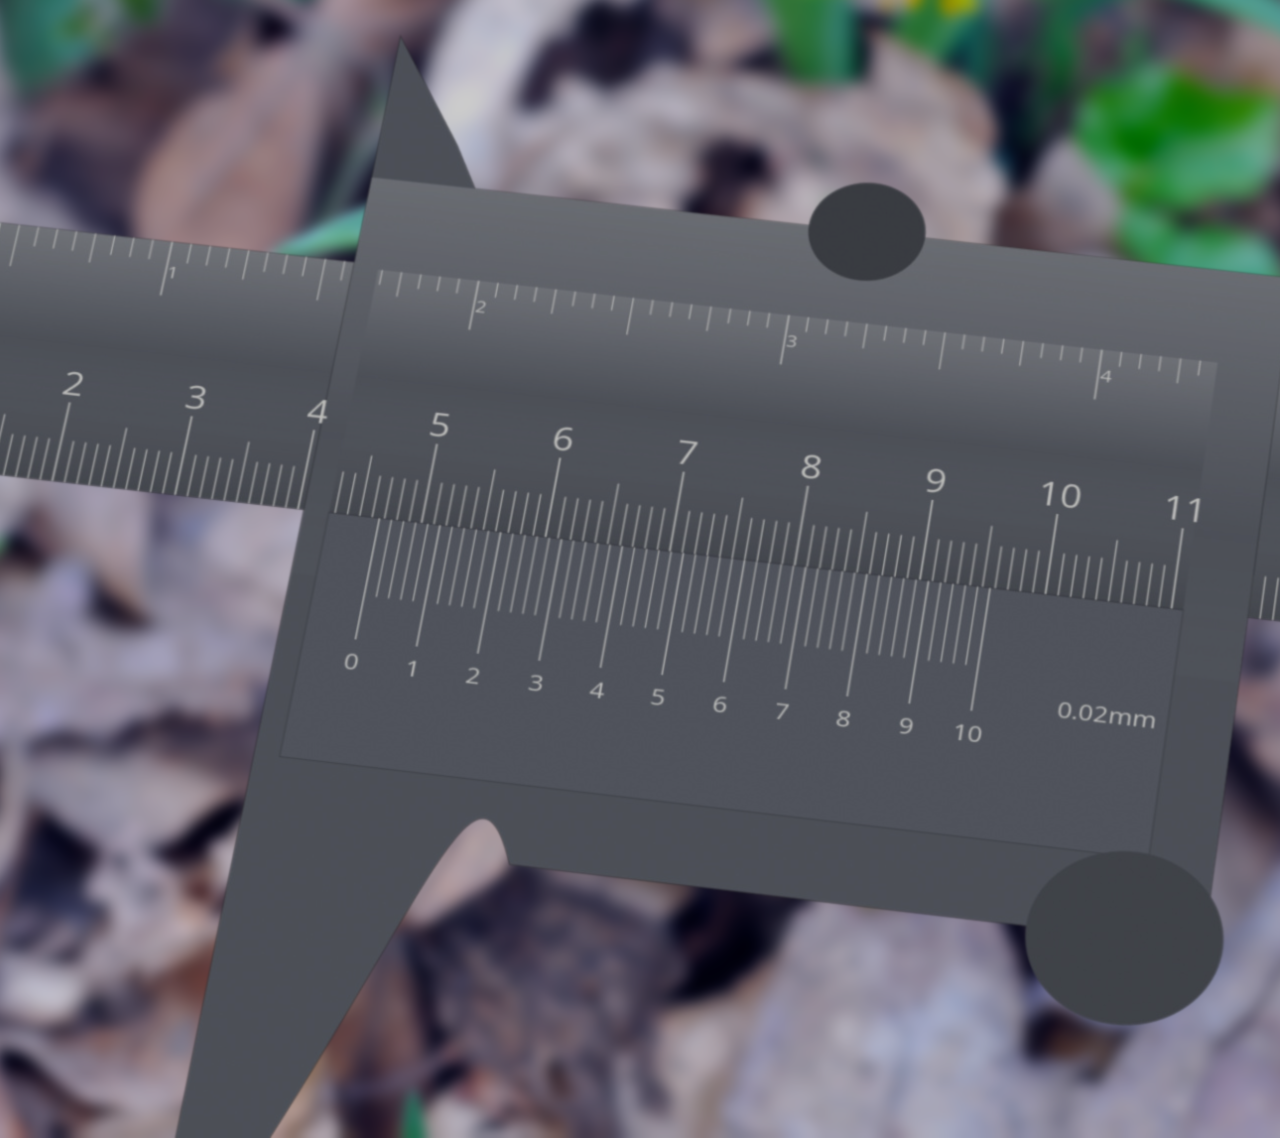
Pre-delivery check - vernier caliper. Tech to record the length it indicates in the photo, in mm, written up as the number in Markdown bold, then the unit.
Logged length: **46.6** mm
